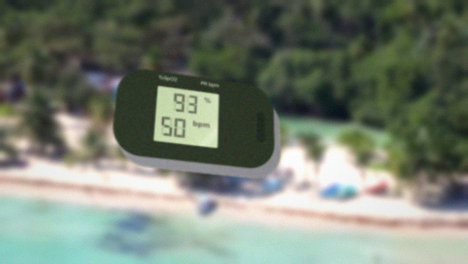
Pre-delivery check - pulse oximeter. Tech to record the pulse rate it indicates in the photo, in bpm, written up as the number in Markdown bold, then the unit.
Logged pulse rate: **50** bpm
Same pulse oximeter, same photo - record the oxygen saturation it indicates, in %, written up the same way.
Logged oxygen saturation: **93** %
